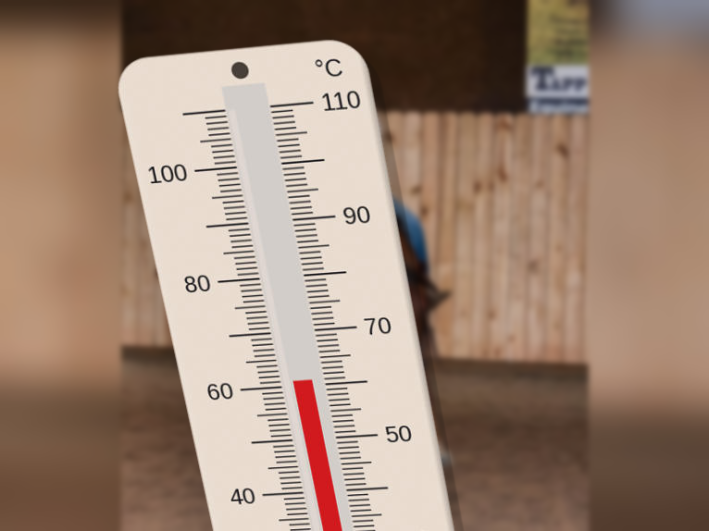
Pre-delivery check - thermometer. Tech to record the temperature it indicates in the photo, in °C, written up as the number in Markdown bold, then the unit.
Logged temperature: **61** °C
